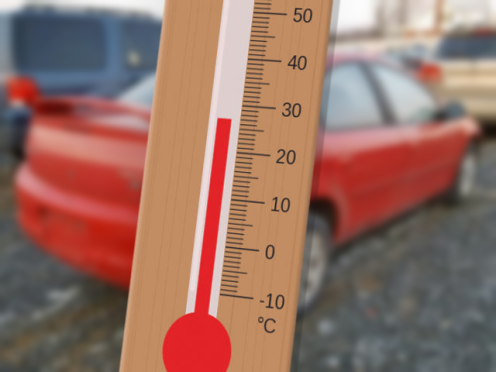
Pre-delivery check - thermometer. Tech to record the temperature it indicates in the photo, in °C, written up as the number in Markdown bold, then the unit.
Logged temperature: **27** °C
